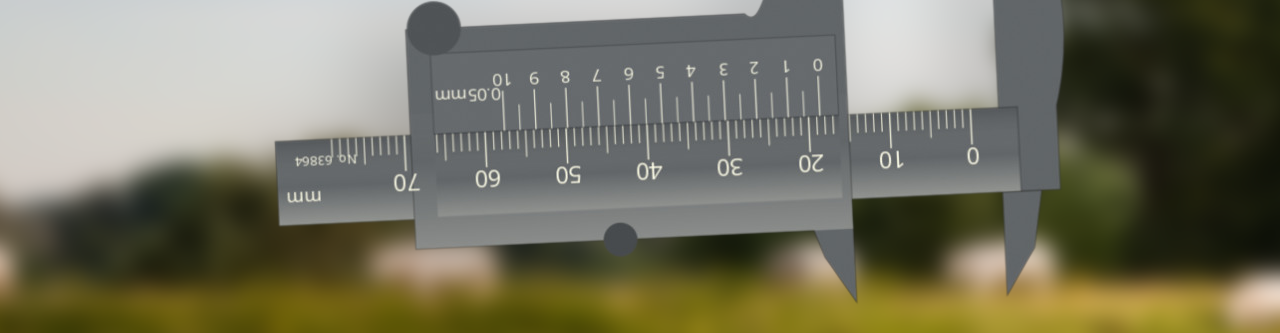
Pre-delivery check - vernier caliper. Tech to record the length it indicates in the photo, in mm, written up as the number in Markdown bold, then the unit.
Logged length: **18.6** mm
